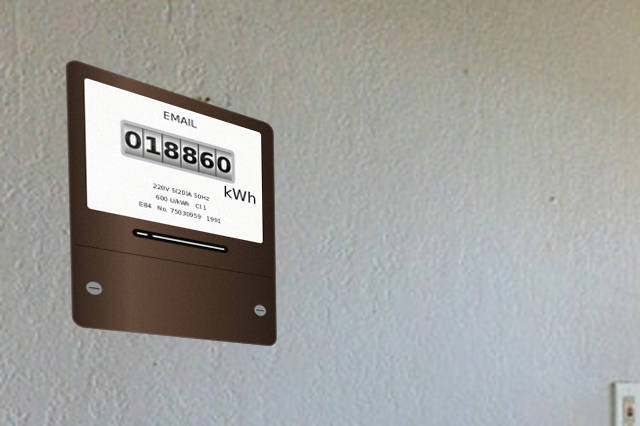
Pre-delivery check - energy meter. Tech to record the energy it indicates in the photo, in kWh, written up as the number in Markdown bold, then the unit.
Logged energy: **18860** kWh
